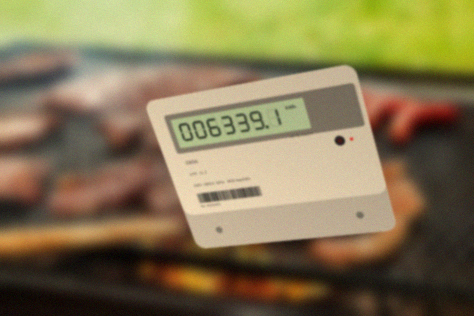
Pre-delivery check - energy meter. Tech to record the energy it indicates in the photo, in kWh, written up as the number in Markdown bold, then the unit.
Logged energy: **6339.1** kWh
